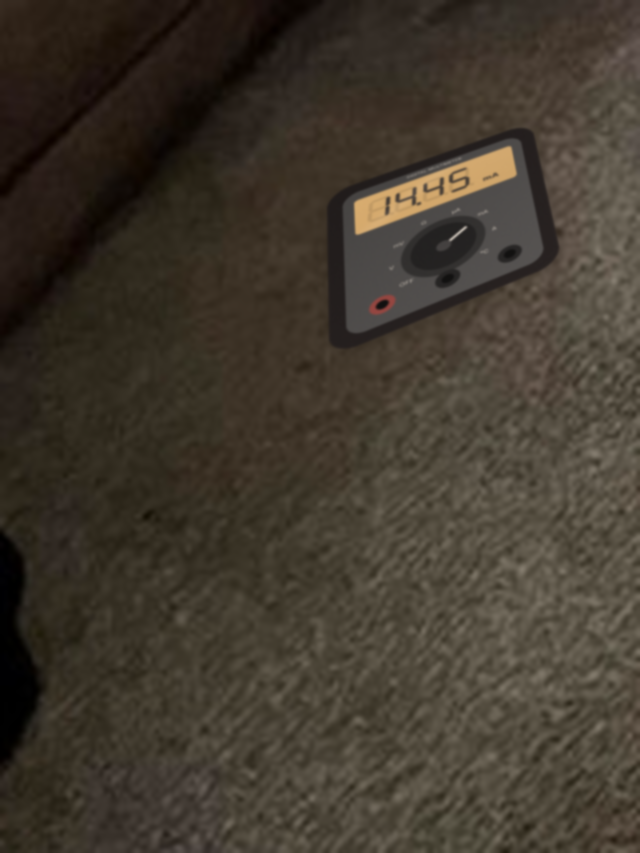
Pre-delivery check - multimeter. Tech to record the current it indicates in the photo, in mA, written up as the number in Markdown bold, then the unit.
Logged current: **14.45** mA
